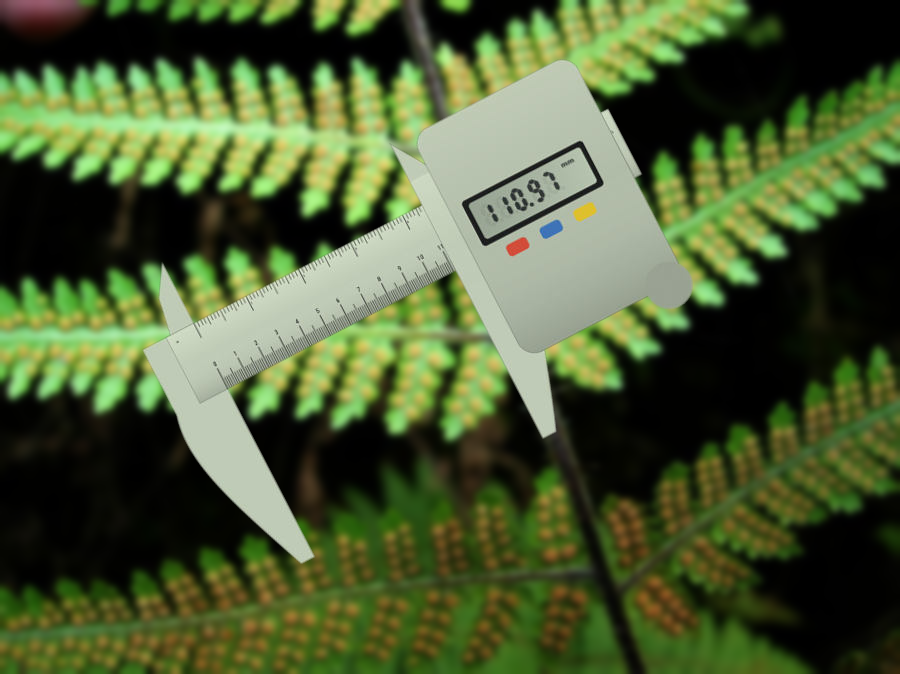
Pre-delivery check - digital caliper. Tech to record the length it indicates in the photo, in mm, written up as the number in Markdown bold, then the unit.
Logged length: **110.97** mm
